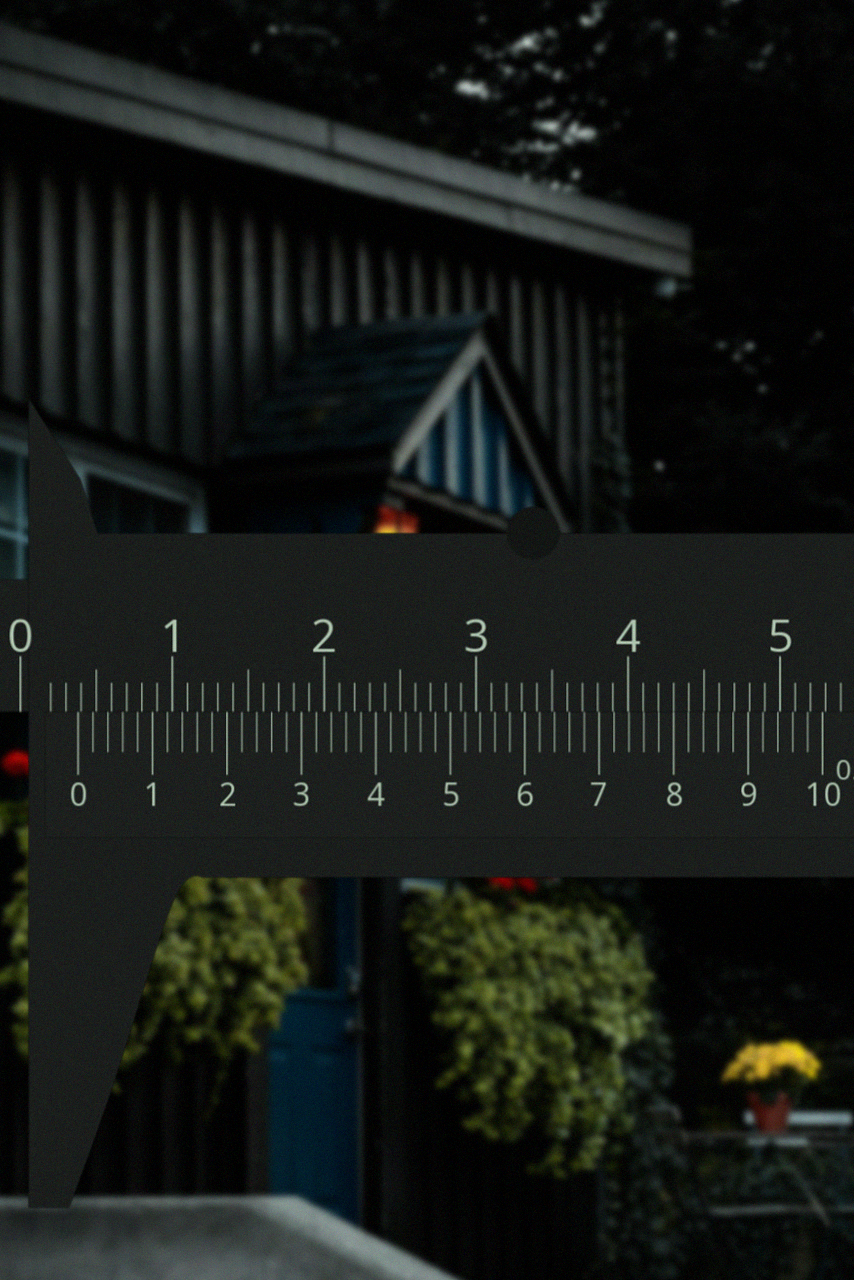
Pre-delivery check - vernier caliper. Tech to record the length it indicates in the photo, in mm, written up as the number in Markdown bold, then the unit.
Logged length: **3.8** mm
